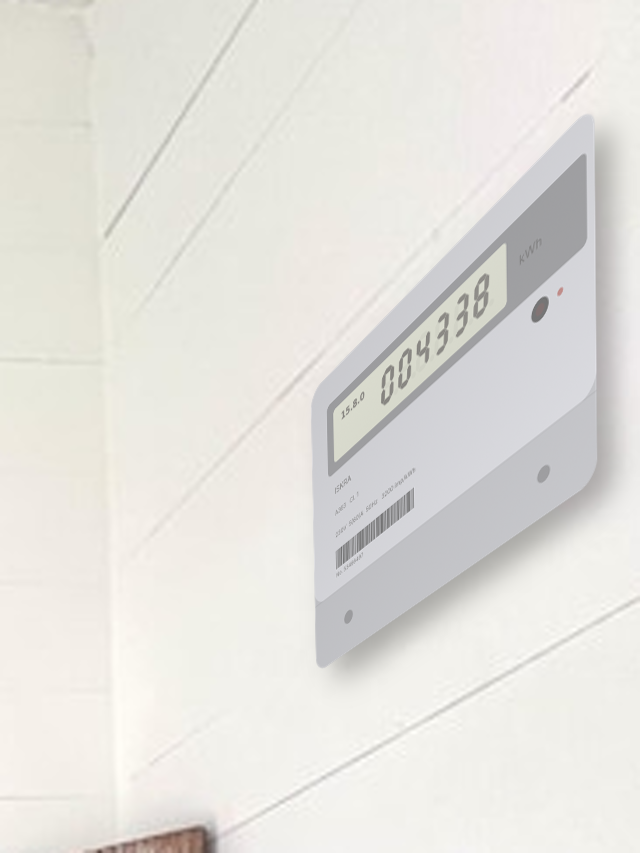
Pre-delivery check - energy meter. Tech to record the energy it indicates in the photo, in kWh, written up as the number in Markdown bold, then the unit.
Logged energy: **4338** kWh
